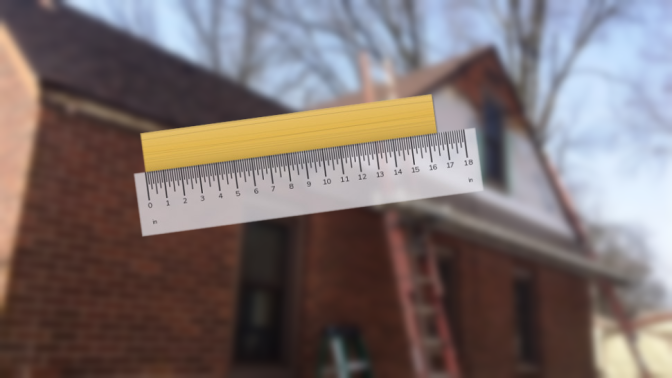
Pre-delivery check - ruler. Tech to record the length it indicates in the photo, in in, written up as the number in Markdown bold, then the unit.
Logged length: **16.5** in
